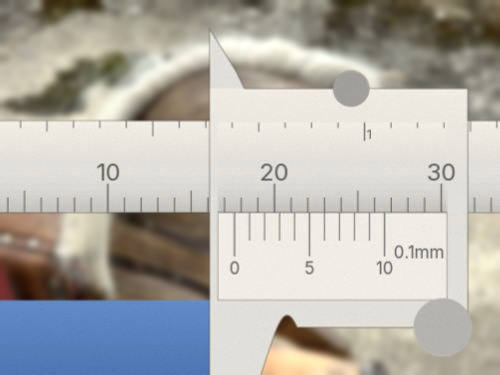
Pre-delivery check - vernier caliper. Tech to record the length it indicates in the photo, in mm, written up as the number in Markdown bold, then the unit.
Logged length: **17.6** mm
